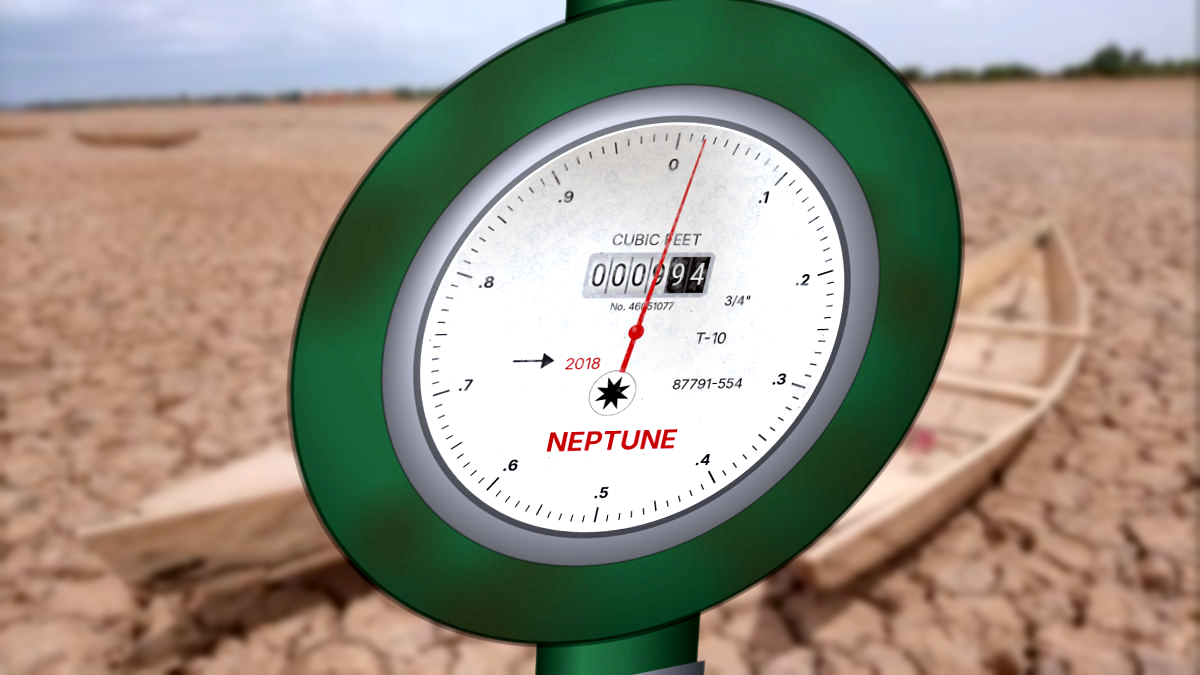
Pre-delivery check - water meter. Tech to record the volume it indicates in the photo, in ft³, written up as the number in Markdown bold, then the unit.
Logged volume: **994.02** ft³
